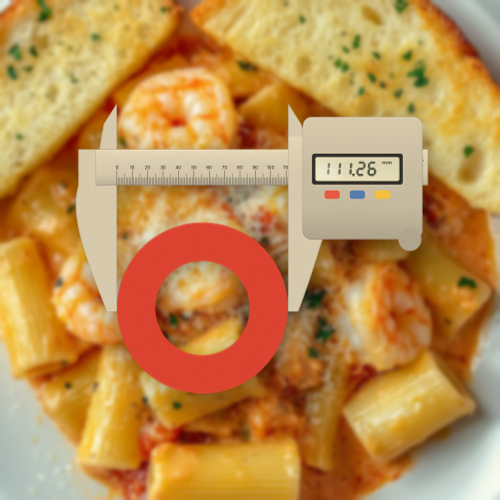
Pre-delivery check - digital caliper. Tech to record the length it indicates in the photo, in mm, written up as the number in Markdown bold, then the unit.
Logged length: **111.26** mm
